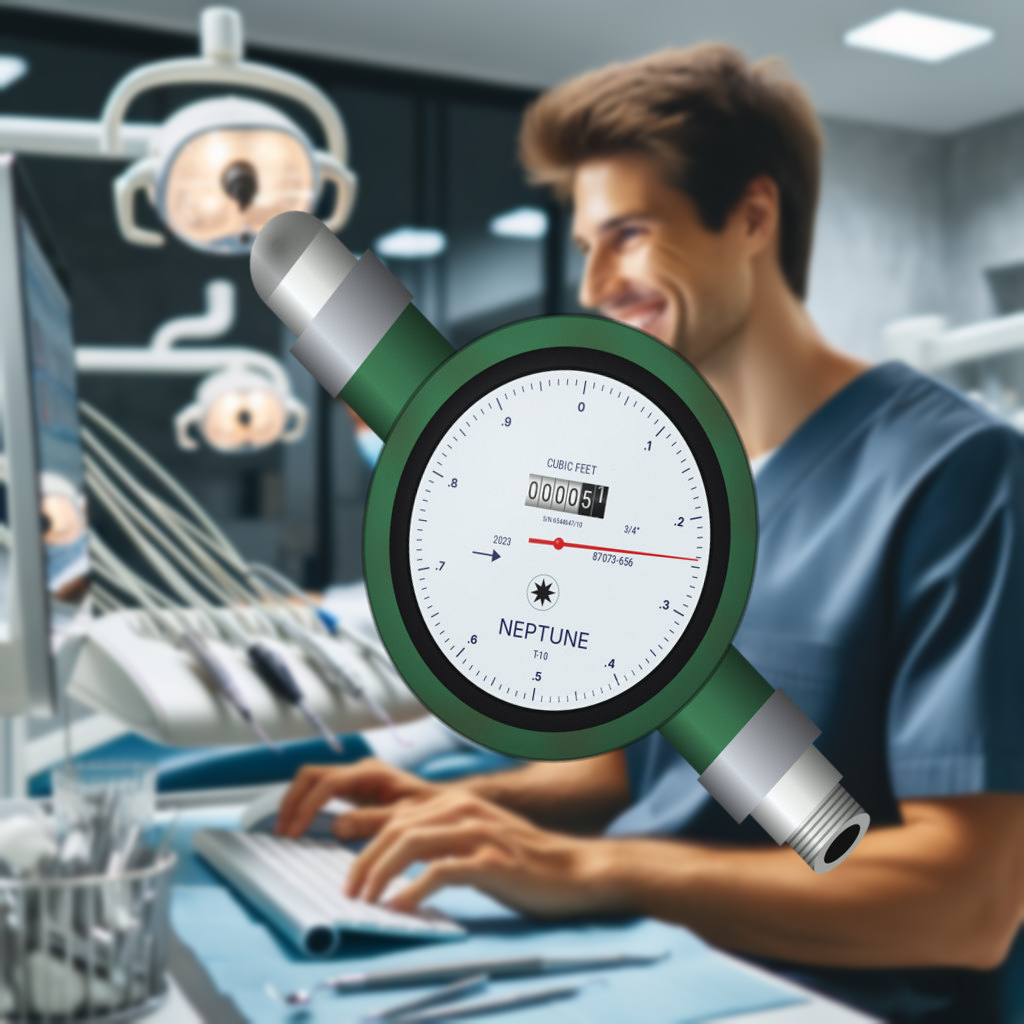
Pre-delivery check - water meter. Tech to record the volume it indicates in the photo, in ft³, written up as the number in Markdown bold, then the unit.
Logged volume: **51.24** ft³
